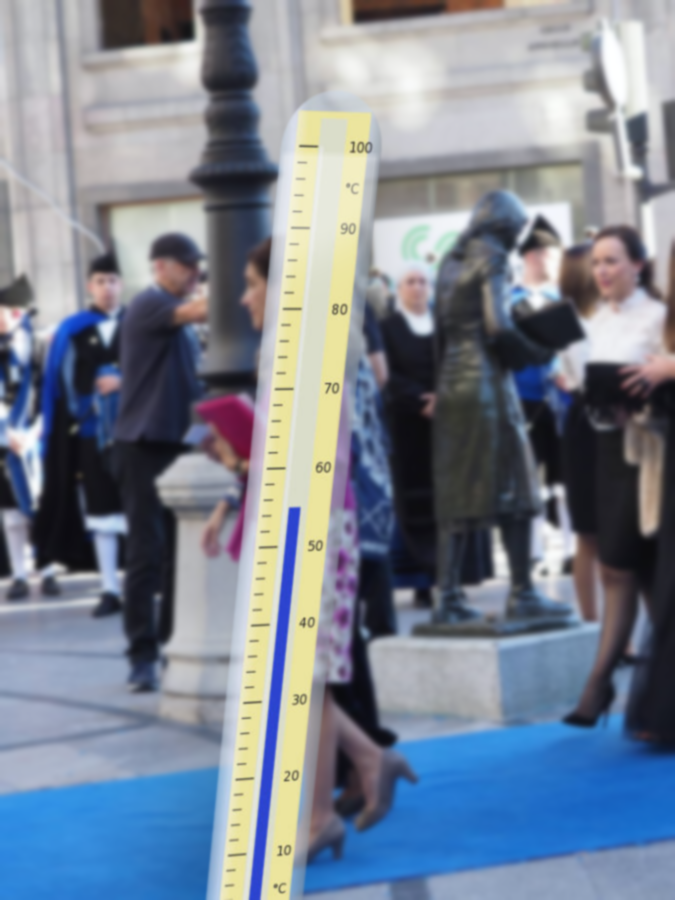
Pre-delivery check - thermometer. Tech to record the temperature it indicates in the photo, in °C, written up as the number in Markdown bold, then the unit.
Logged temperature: **55** °C
